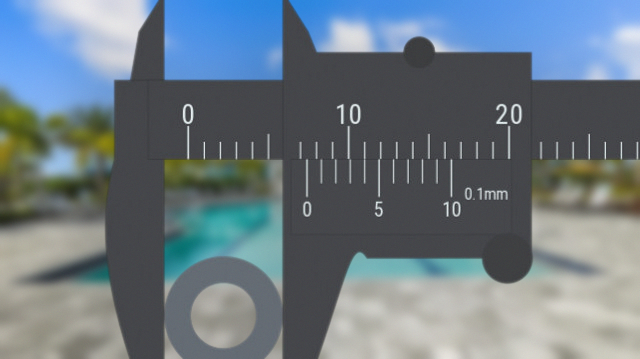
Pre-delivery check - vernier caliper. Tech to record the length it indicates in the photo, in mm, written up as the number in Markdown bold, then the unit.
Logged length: **7.4** mm
